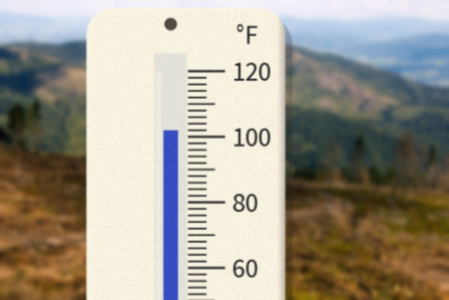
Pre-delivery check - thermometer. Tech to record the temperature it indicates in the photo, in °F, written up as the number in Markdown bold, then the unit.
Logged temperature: **102** °F
